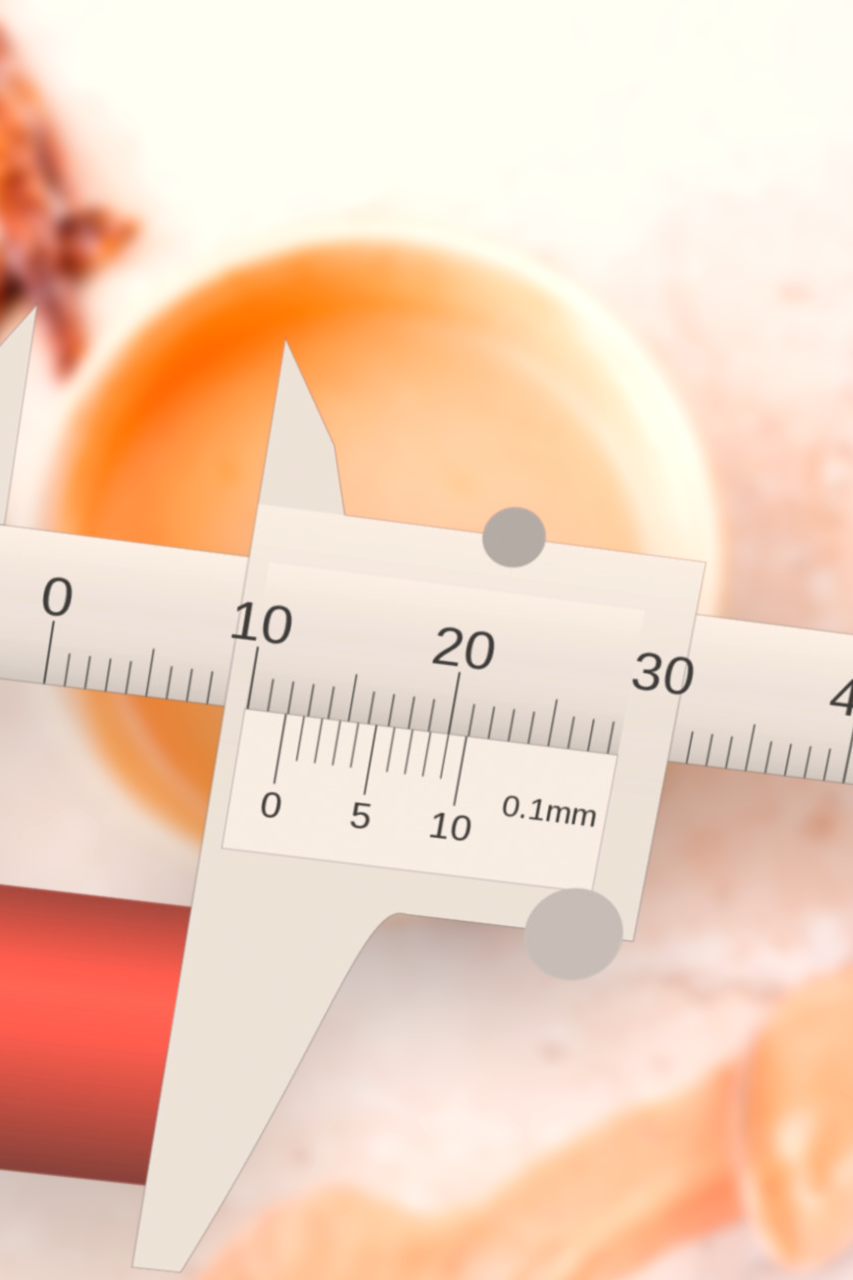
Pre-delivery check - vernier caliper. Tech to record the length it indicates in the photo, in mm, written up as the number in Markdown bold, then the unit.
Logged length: **11.9** mm
